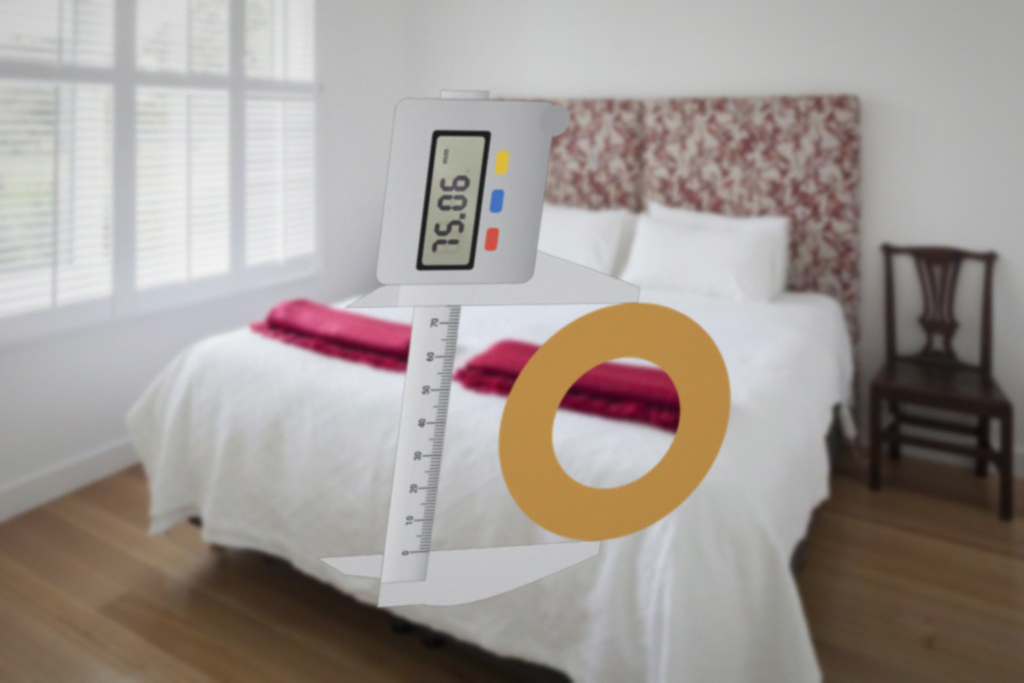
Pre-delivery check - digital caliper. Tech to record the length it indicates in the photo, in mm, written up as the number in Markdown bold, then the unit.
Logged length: **75.06** mm
